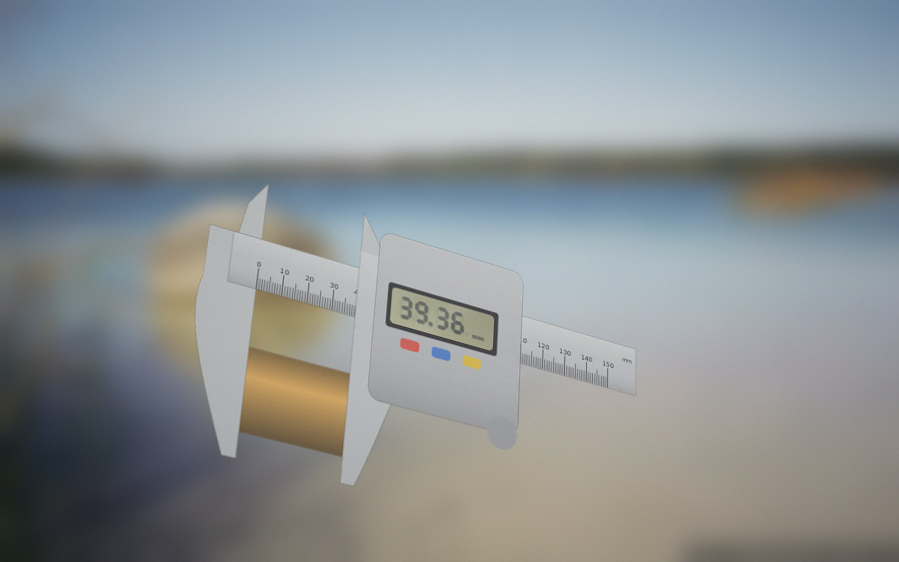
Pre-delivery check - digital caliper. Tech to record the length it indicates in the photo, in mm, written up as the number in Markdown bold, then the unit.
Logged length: **39.36** mm
